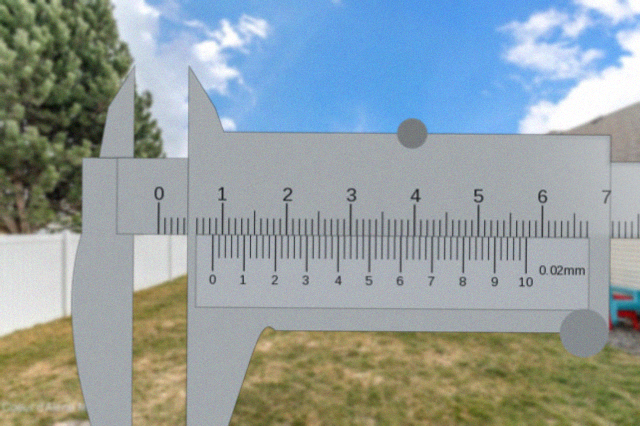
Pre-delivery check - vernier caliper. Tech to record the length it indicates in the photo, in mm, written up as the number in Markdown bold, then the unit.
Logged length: **8.5** mm
